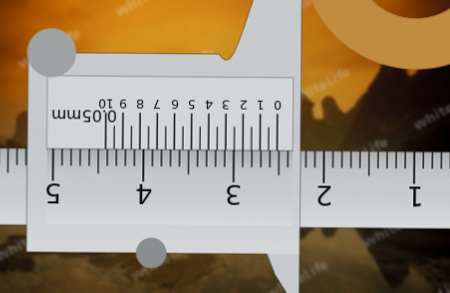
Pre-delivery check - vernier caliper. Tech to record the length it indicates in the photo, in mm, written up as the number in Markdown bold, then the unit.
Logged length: **25.2** mm
